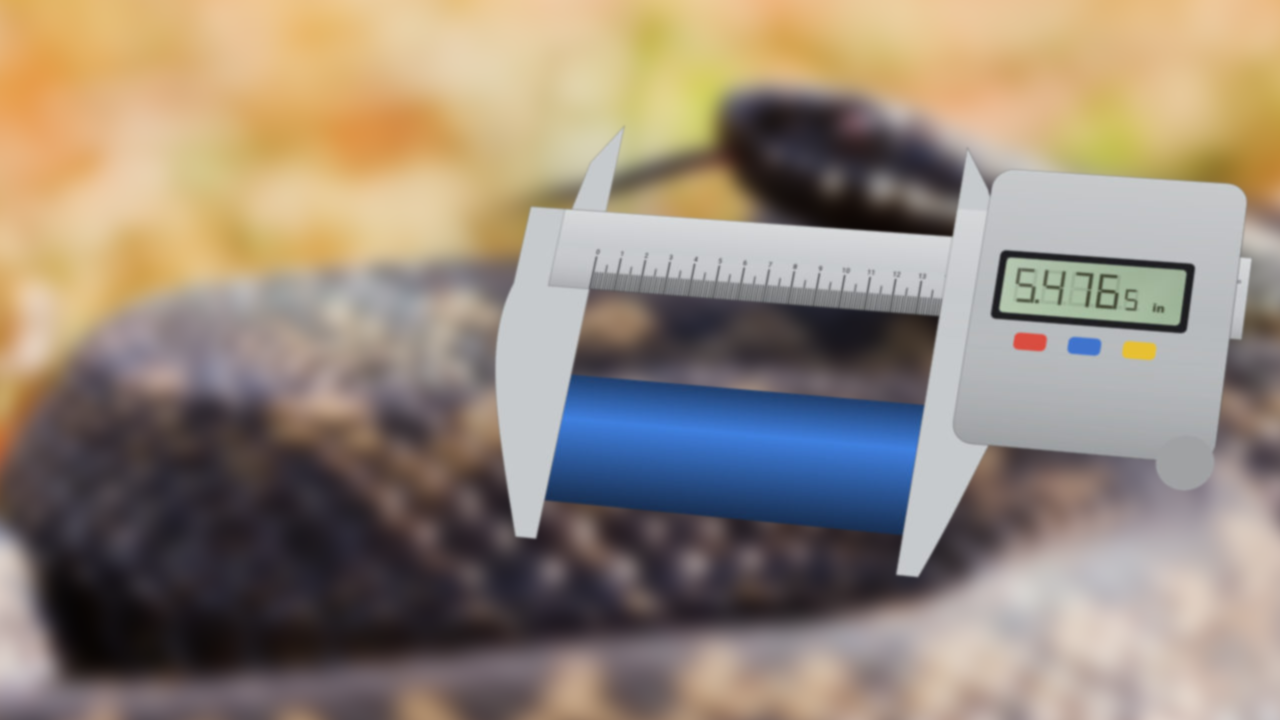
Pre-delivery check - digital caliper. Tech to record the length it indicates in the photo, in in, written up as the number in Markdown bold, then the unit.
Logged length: **5.4765** in
